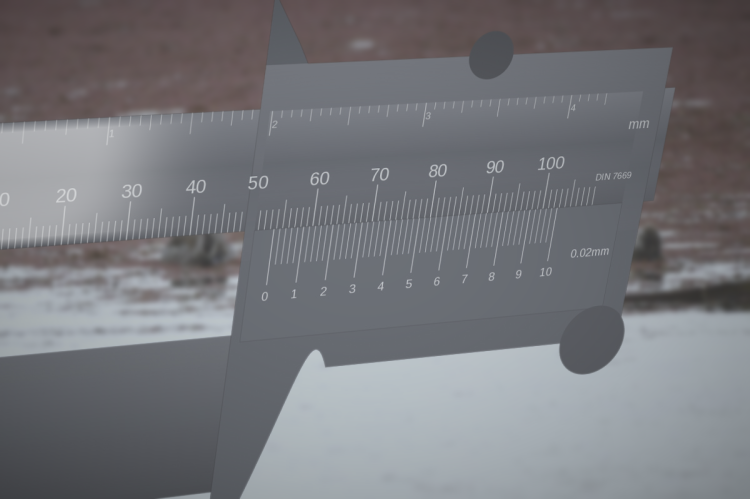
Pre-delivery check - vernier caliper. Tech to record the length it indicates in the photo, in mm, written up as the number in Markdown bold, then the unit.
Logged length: **53.6** mm
